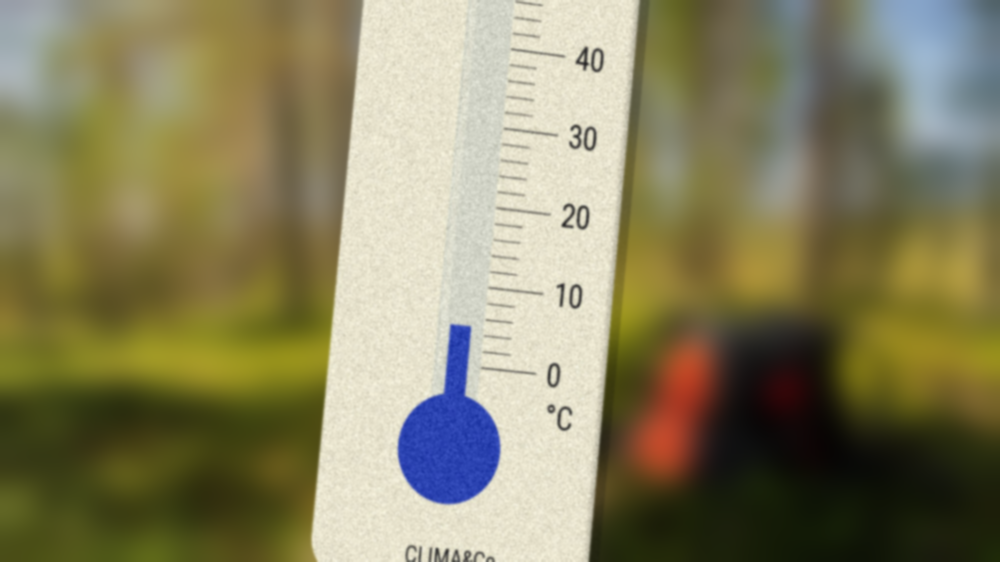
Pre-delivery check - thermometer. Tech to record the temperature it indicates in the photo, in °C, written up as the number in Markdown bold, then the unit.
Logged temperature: **5** °C
